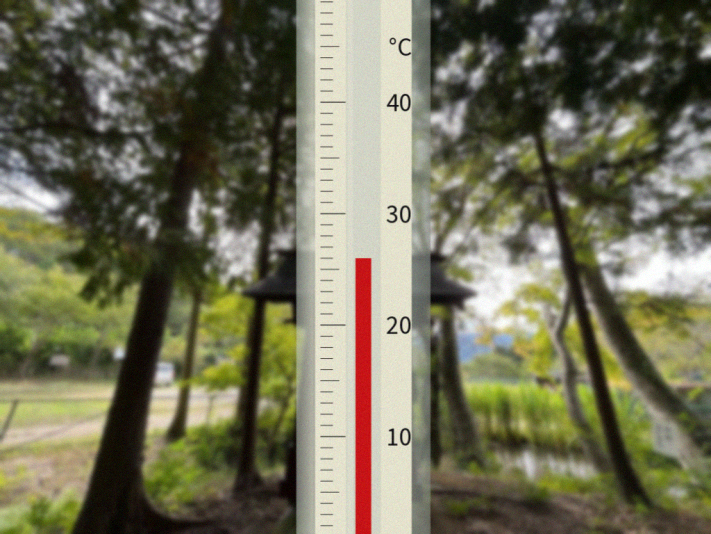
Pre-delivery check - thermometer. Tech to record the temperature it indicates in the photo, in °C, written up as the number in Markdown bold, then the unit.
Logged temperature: **26** °C
